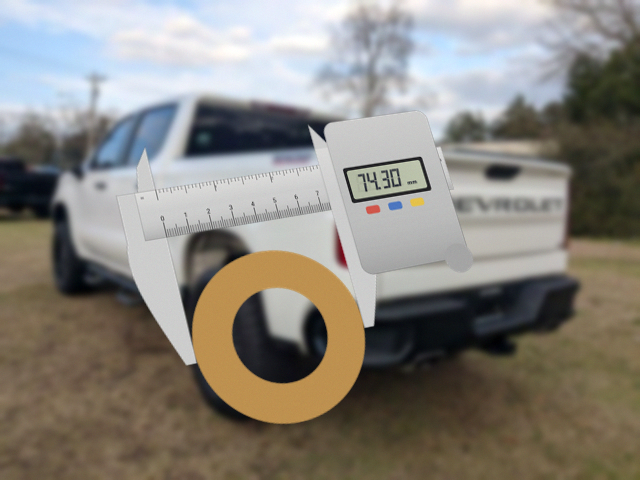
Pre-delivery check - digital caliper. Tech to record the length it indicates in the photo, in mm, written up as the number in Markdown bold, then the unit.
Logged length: **74.30** mm
